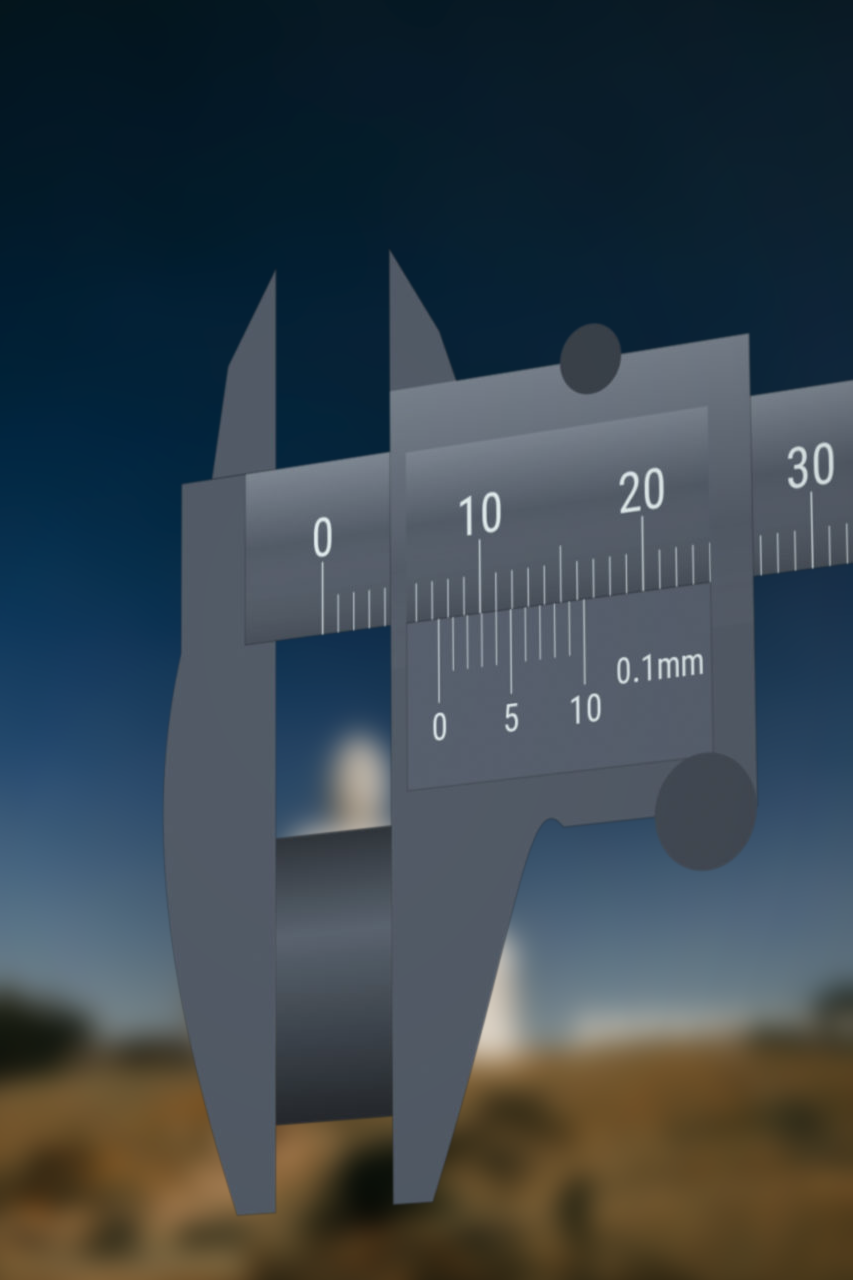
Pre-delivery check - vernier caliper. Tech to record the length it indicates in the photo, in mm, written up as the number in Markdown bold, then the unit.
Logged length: **7.4** mm
